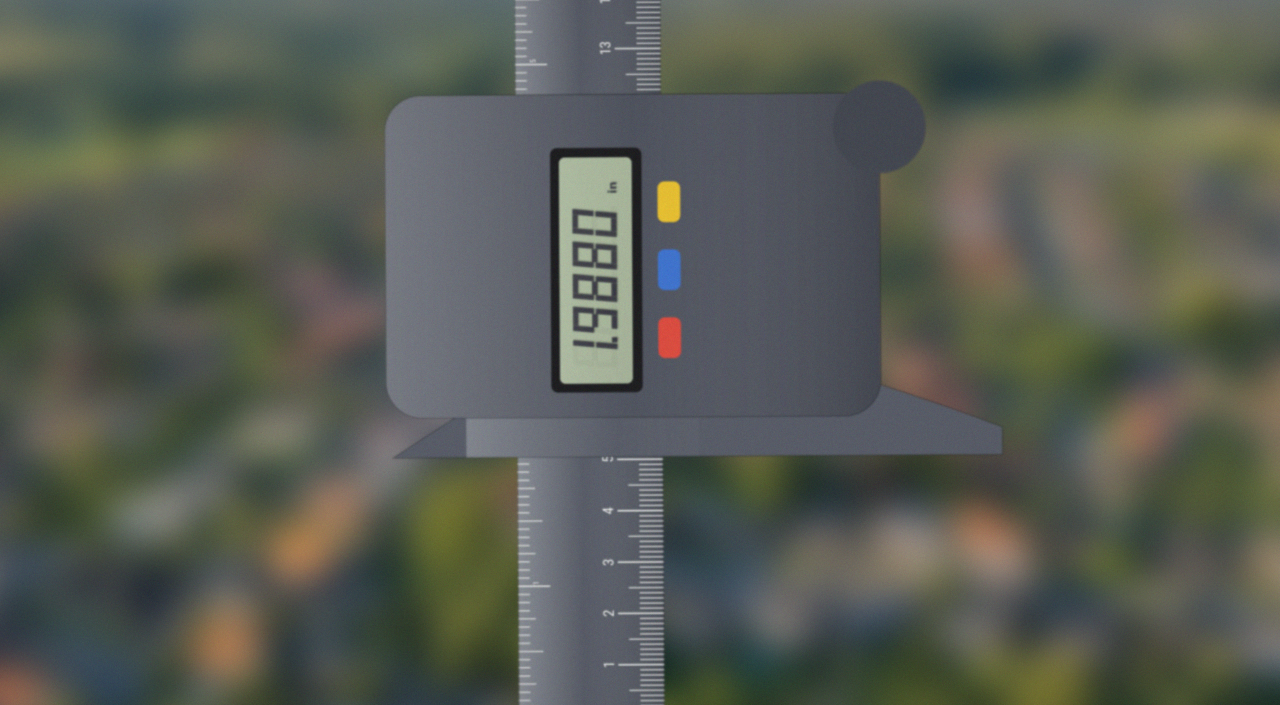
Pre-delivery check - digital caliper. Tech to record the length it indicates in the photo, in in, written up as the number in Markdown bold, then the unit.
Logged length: **1.9880** in
